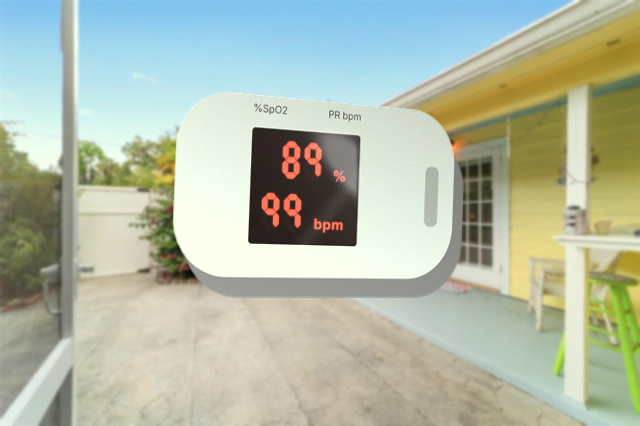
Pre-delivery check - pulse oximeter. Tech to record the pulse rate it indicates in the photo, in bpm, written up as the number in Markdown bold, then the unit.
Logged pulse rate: **99** bpm
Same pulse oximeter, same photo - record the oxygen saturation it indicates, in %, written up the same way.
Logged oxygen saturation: **89** %
